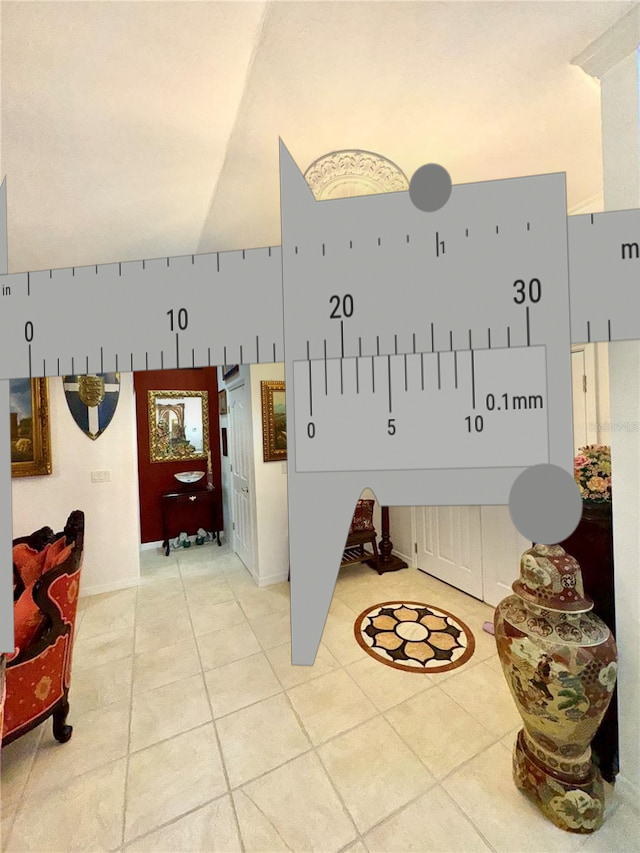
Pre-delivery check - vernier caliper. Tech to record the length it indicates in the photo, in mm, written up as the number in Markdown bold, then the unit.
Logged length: **18.1** mm
